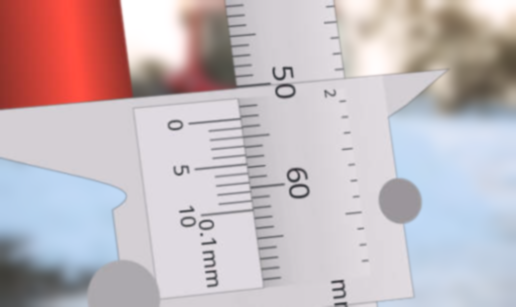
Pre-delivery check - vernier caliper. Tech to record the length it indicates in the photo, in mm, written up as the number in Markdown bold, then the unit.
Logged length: **53.2** mm
